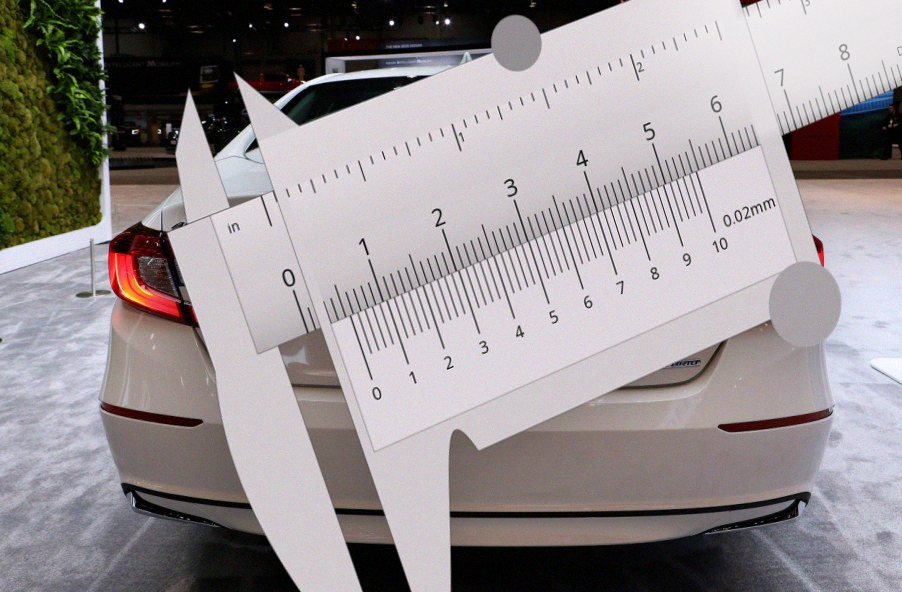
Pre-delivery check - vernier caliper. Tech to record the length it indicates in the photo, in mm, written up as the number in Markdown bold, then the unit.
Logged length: **5.6** mm
